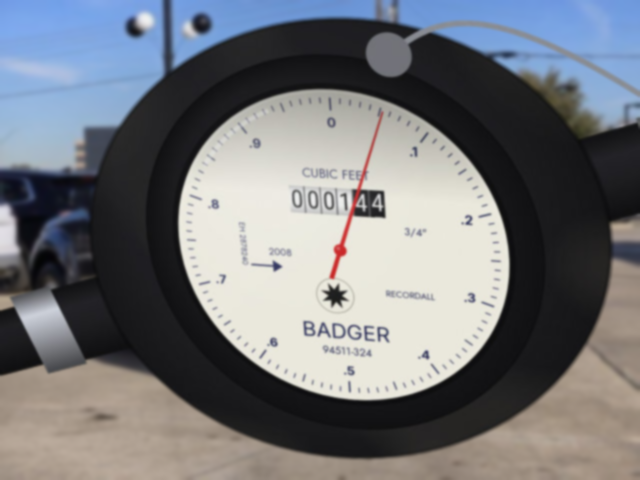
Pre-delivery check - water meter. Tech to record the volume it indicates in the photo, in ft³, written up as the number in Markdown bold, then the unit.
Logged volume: **144.05** ft³
